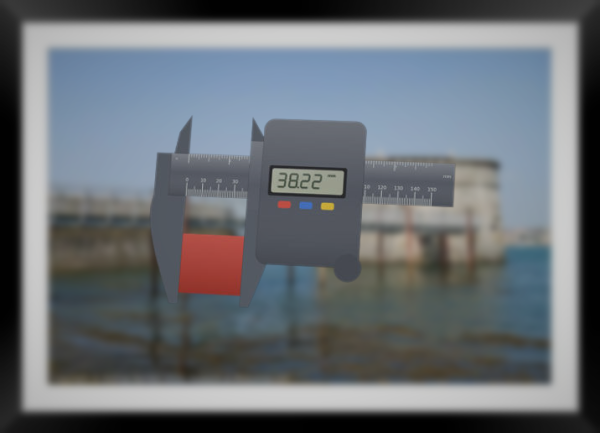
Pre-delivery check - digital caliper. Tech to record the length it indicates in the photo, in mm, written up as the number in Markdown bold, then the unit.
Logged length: **38.22** mm
